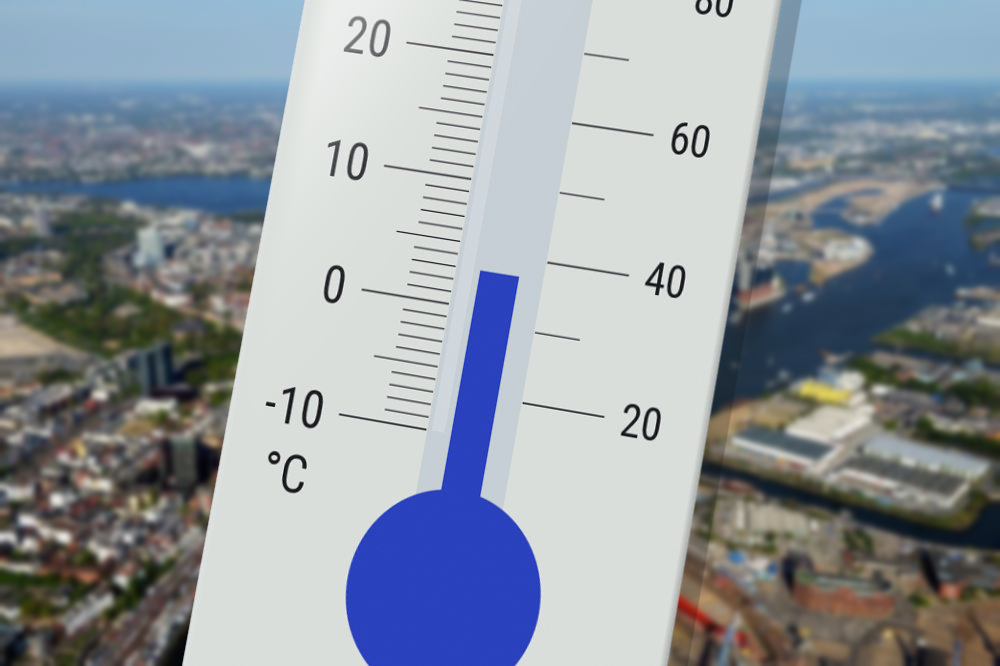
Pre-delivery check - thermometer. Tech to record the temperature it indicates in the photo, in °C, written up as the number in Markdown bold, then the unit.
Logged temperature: **3** °C
